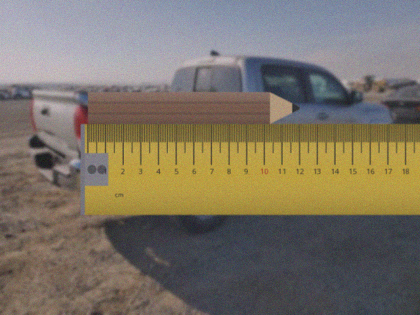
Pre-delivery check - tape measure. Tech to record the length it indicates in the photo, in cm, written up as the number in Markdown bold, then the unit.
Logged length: **12** cm
